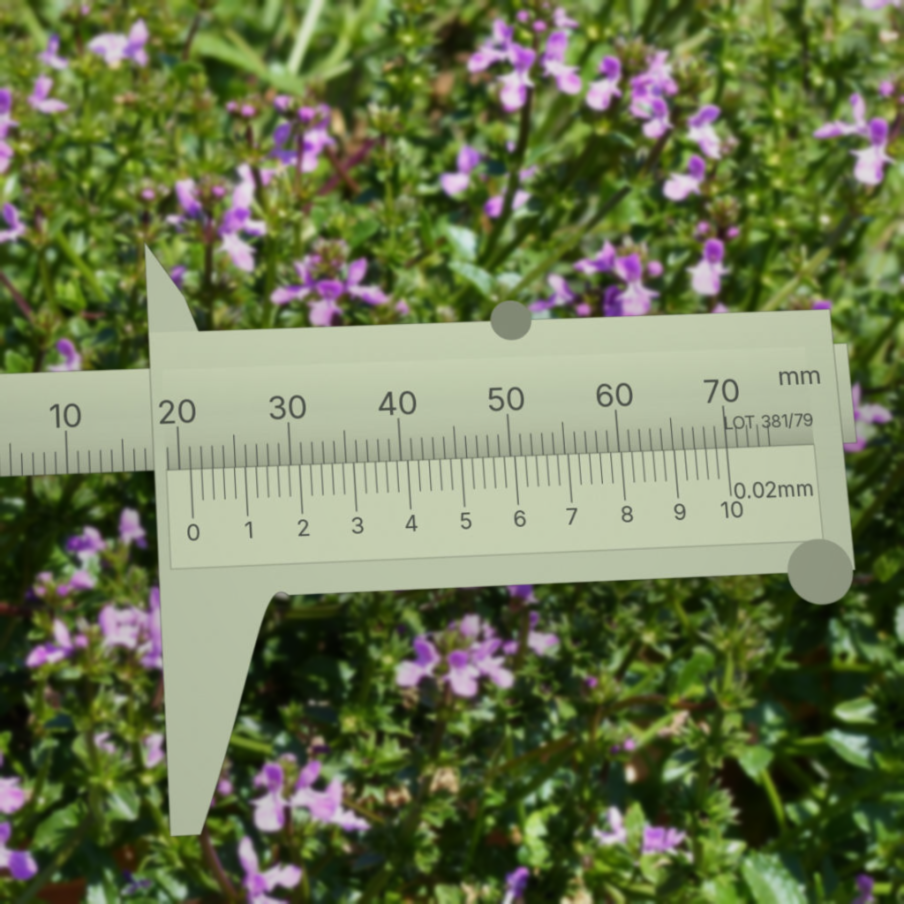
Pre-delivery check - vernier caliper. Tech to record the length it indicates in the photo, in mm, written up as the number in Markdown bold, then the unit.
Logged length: **21.0** mm
